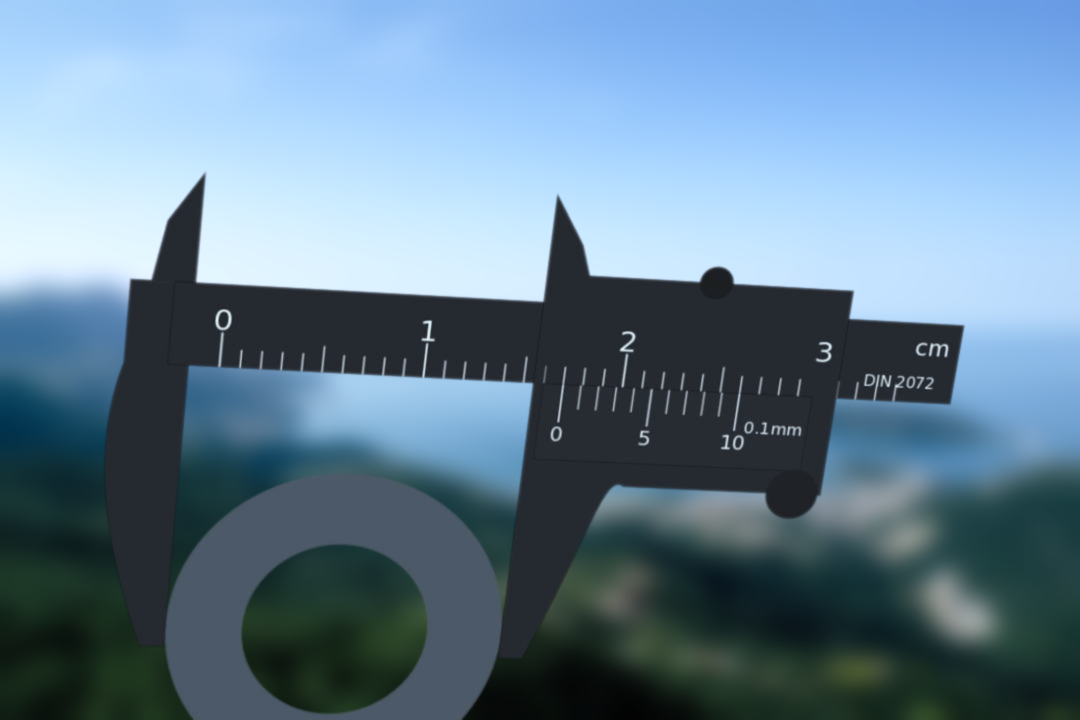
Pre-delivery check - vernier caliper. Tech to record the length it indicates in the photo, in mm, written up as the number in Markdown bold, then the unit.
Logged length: **17.0** mm
